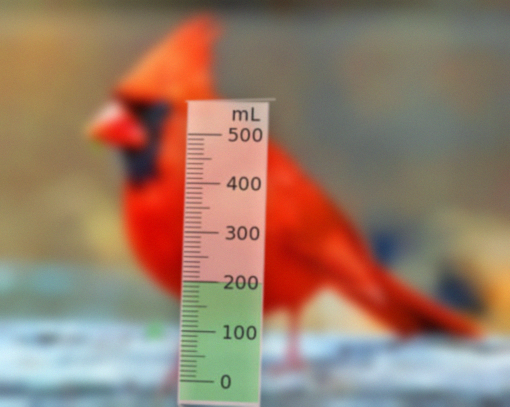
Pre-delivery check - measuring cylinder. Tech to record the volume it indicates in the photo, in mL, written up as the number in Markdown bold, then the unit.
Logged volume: **200** mL
